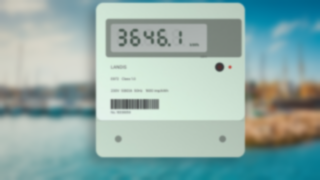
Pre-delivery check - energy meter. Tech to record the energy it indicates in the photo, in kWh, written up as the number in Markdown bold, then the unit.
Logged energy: **3646.1** kWh
